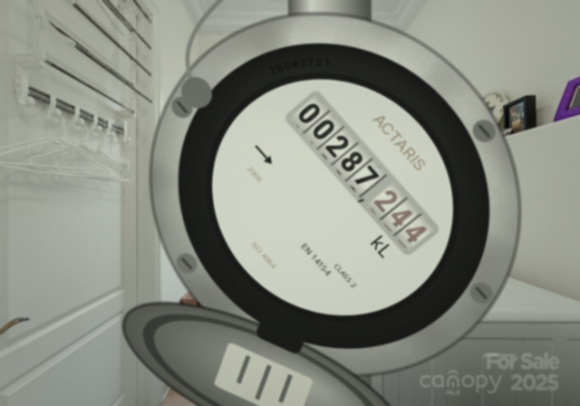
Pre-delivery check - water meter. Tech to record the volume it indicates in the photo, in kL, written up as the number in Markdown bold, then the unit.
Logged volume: **287.244** kL
